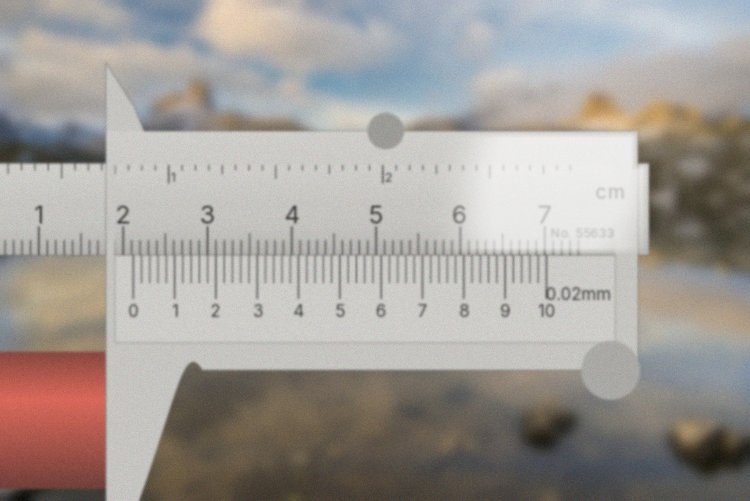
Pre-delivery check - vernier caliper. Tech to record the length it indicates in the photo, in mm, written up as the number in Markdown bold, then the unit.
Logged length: **21.2** mm
